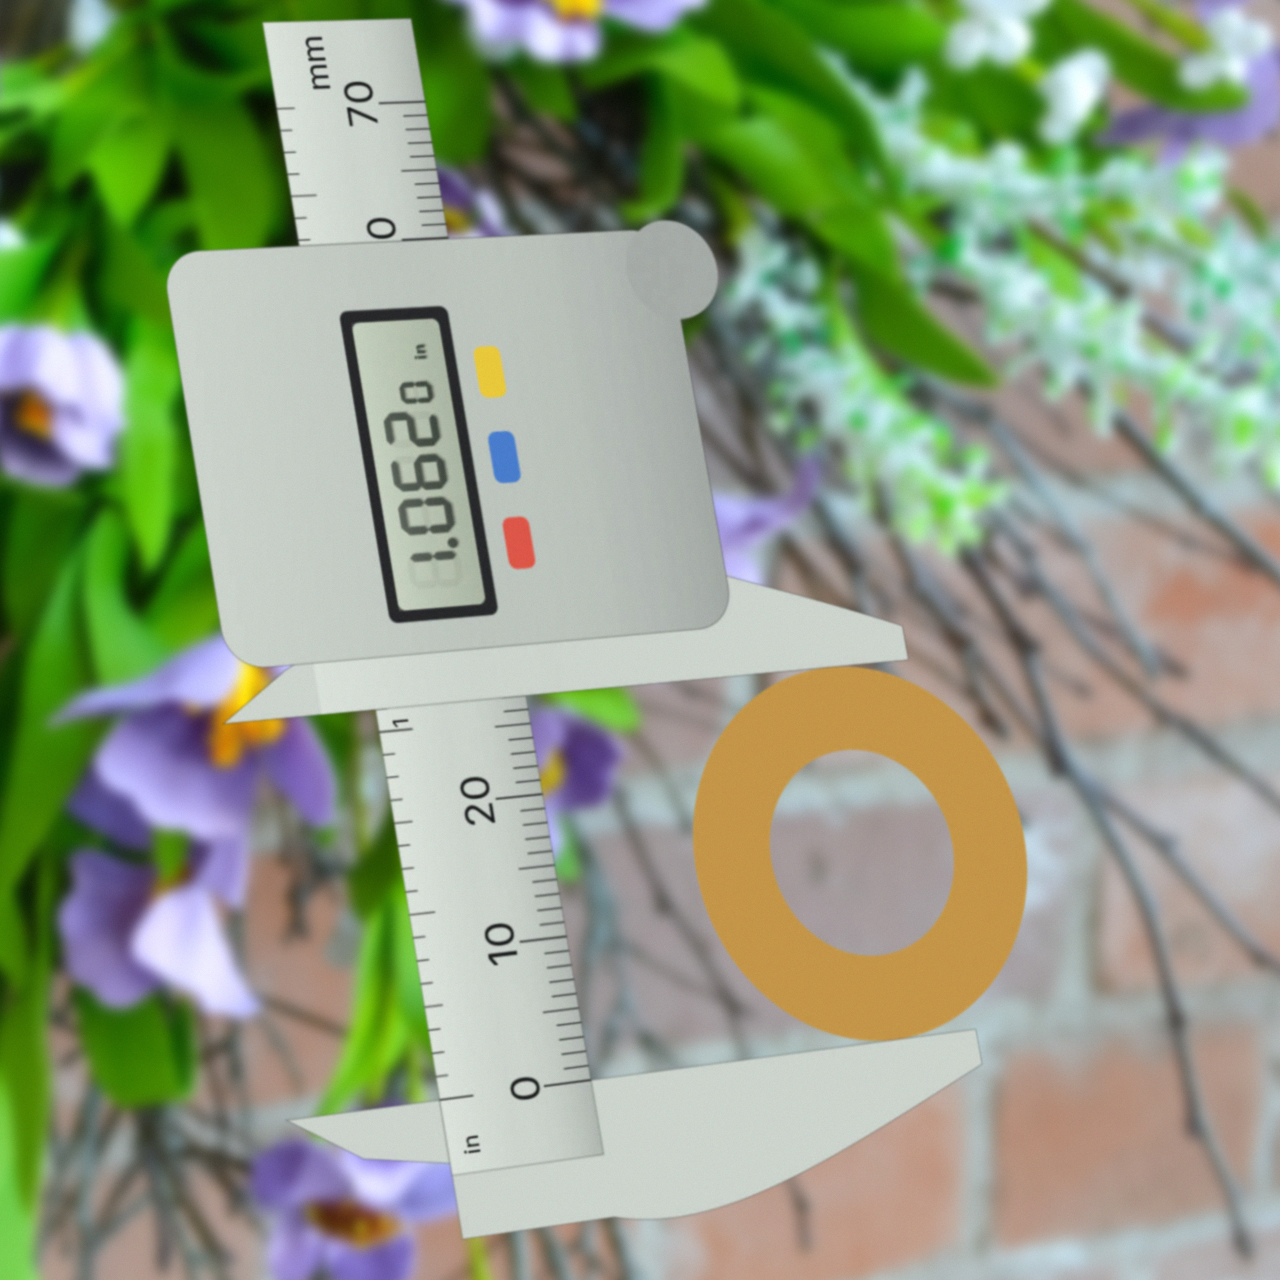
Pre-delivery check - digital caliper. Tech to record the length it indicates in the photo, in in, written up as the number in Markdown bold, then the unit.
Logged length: **1.0620** in
